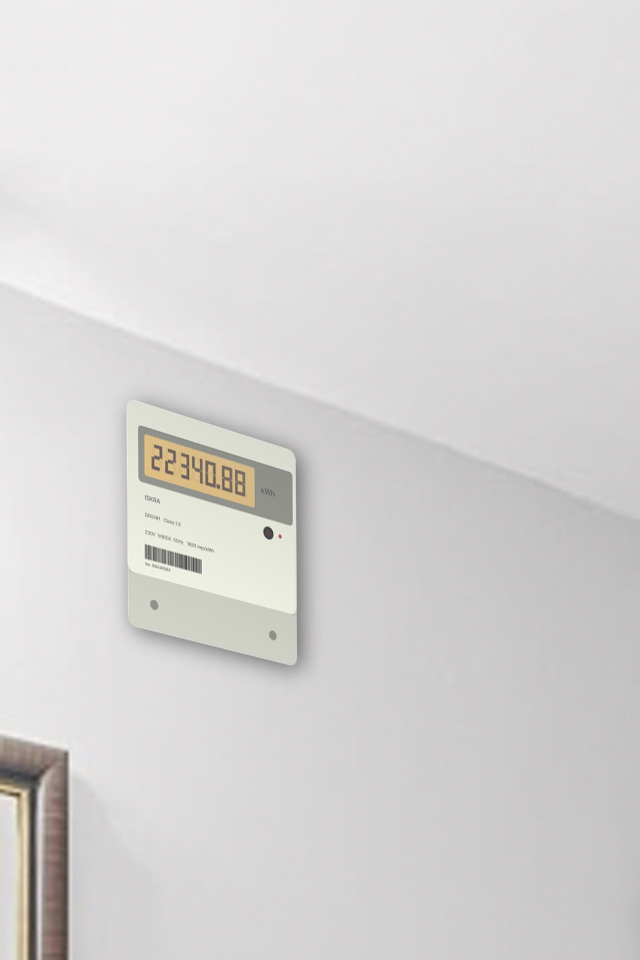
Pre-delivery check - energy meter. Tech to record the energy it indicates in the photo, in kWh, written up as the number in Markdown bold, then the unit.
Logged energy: **22340.88** kWh
